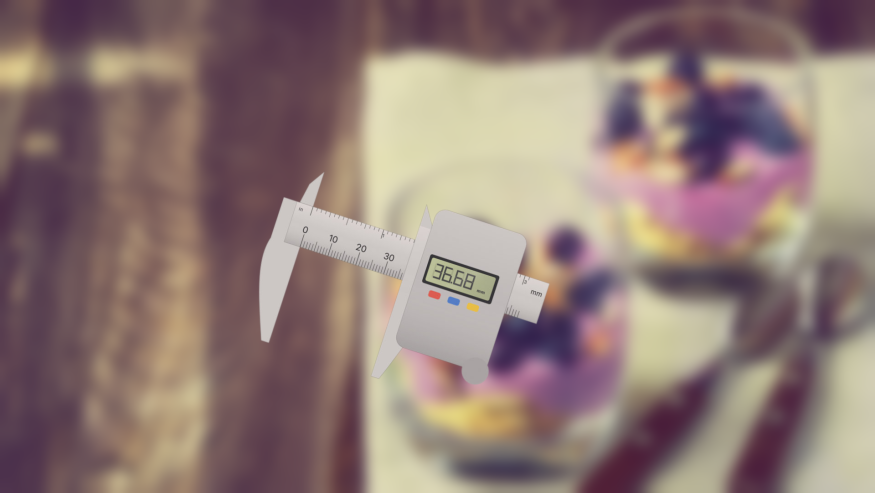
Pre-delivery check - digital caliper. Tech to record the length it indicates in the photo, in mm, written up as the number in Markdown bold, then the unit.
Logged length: **36.68** mm
